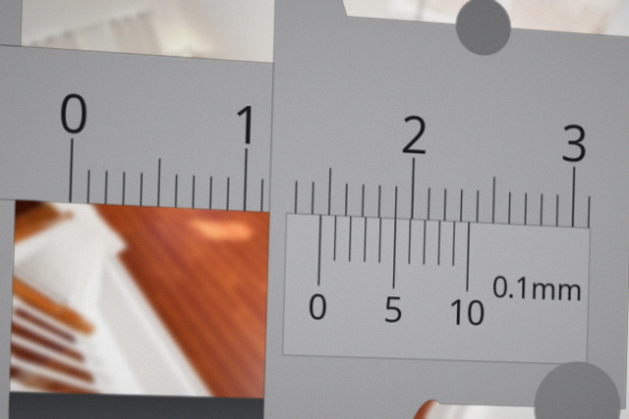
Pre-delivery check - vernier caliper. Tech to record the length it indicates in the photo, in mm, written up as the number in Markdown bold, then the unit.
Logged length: **14.5** mm
